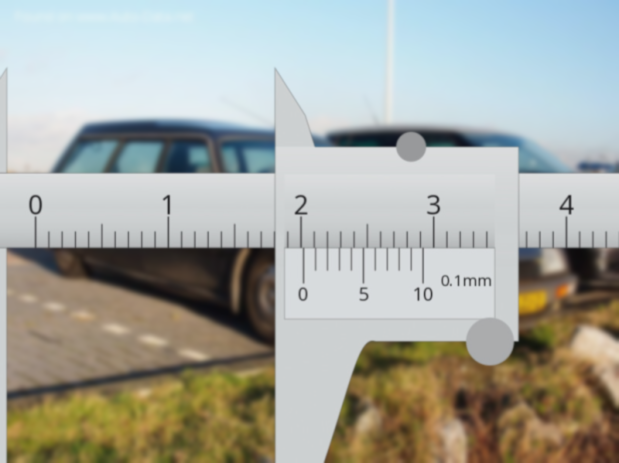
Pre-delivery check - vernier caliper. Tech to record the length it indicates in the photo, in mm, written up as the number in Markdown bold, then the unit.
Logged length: **20.2** mm
